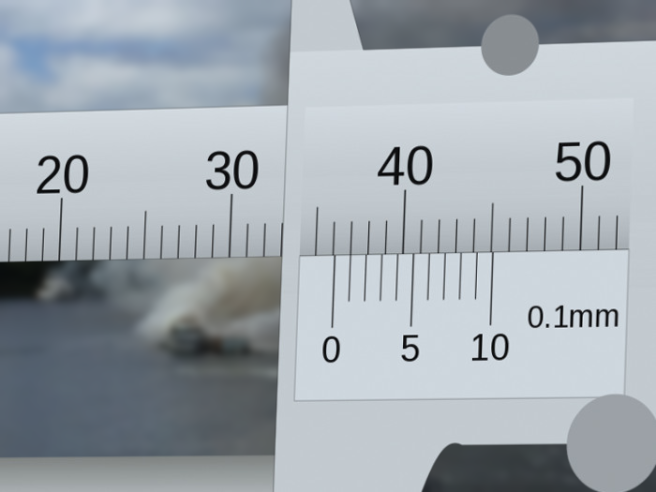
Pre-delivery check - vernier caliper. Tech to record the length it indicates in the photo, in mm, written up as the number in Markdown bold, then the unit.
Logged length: **36.1** mm
